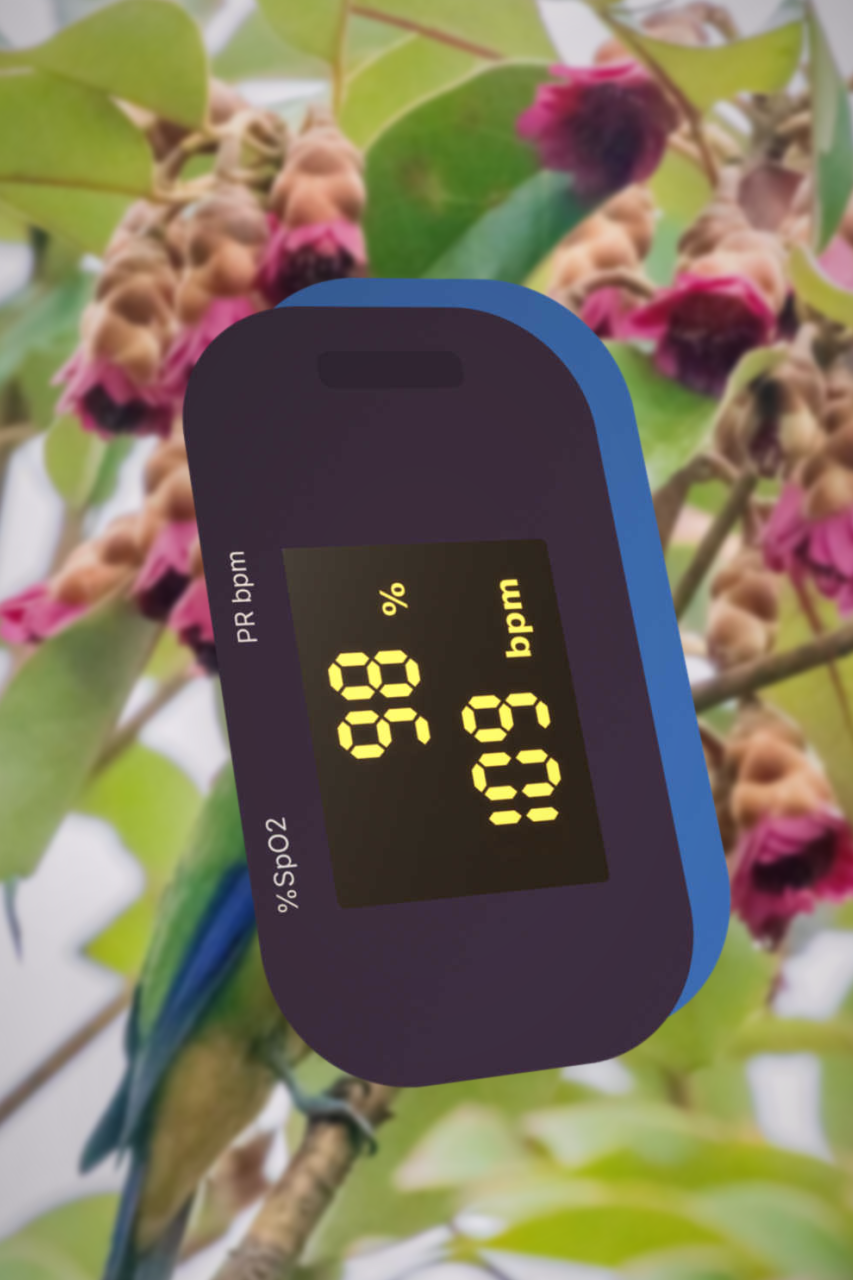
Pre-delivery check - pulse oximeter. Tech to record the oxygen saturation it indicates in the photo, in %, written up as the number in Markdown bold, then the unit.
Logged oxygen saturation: **98** %
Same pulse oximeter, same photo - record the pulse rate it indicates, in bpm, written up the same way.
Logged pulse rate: **109** bpm
